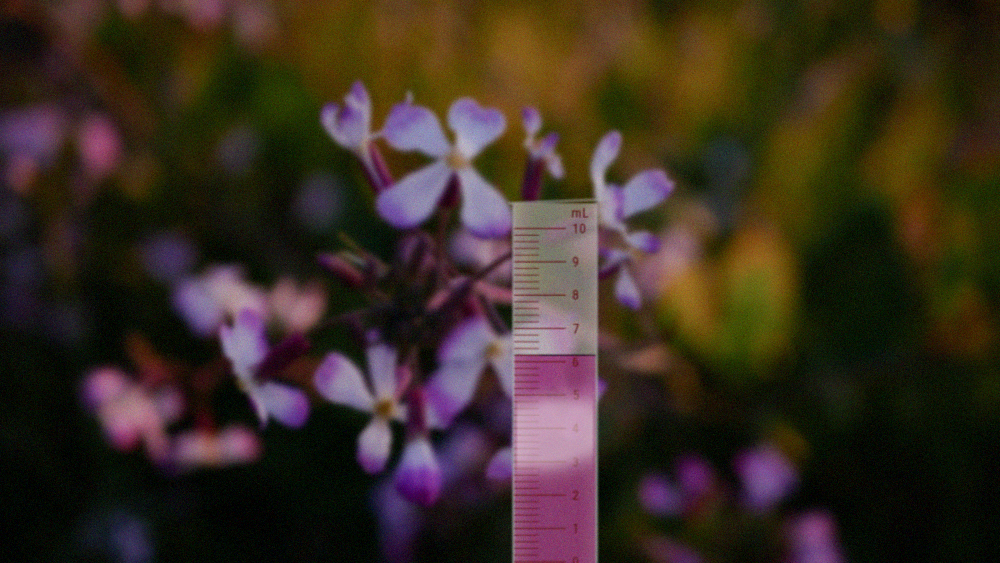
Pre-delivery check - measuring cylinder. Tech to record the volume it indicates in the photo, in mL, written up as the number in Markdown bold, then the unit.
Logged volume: **6.2** mL
